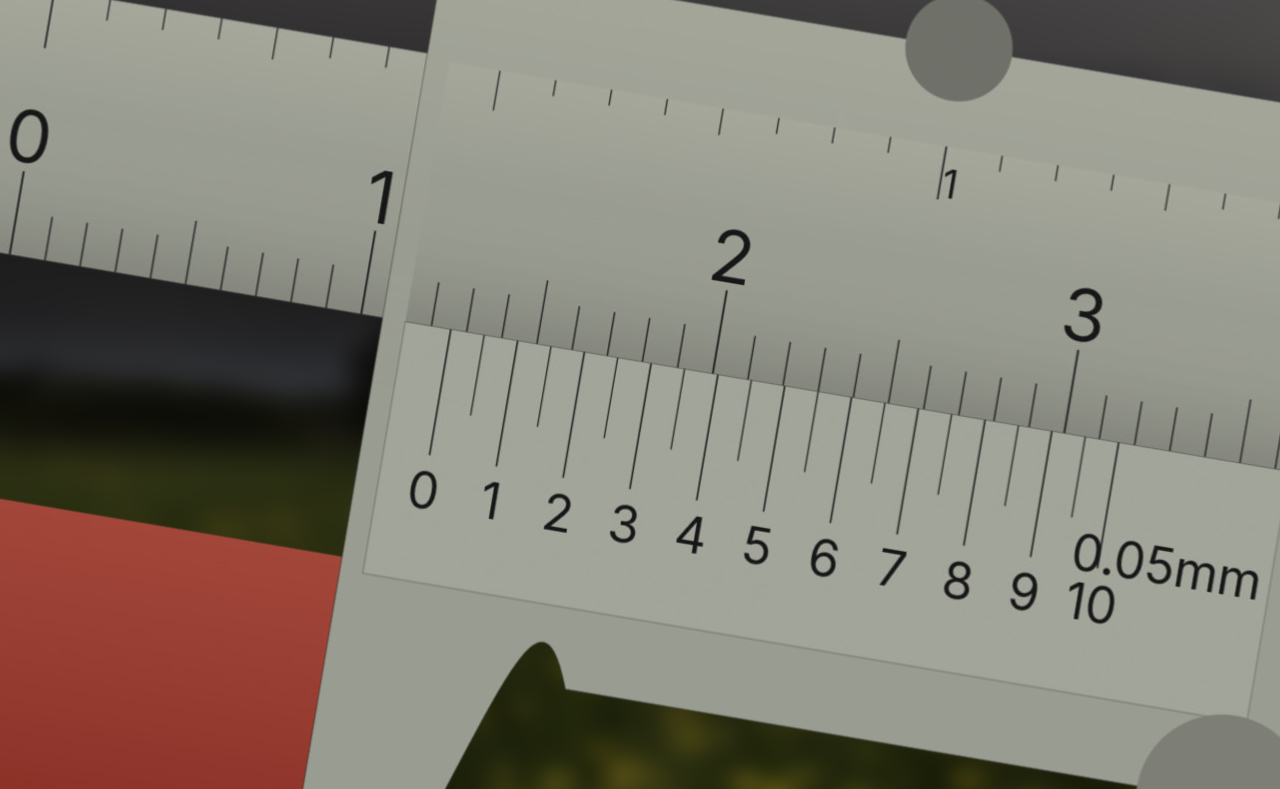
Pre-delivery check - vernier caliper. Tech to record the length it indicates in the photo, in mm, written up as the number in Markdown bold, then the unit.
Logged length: **12.55** mm
